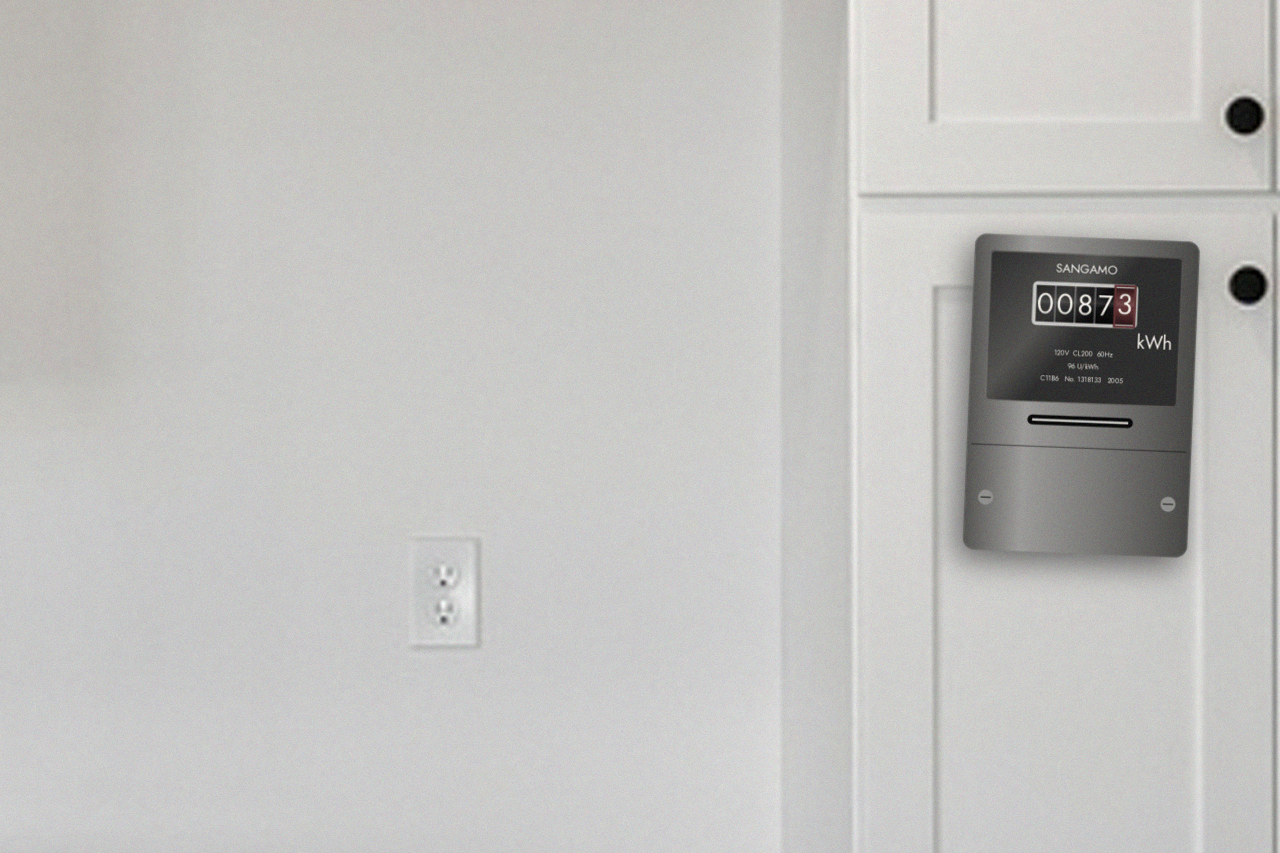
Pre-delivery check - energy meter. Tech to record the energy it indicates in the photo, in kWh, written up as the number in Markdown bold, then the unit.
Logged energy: **87.3** kWh
